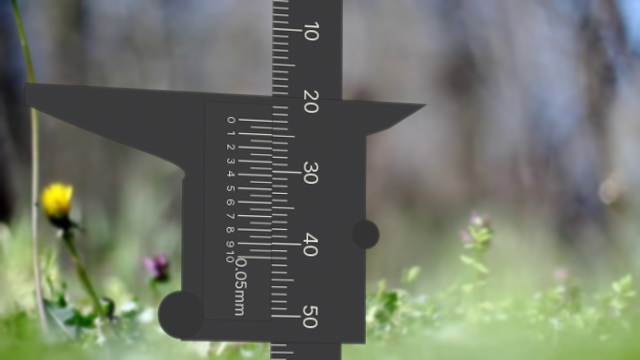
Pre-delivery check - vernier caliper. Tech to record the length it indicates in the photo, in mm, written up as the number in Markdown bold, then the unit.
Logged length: **23.0** mm
